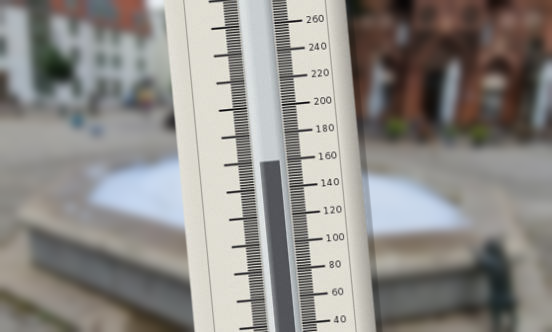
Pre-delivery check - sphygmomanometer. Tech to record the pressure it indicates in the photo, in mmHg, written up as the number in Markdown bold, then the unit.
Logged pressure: **160** mmHg
